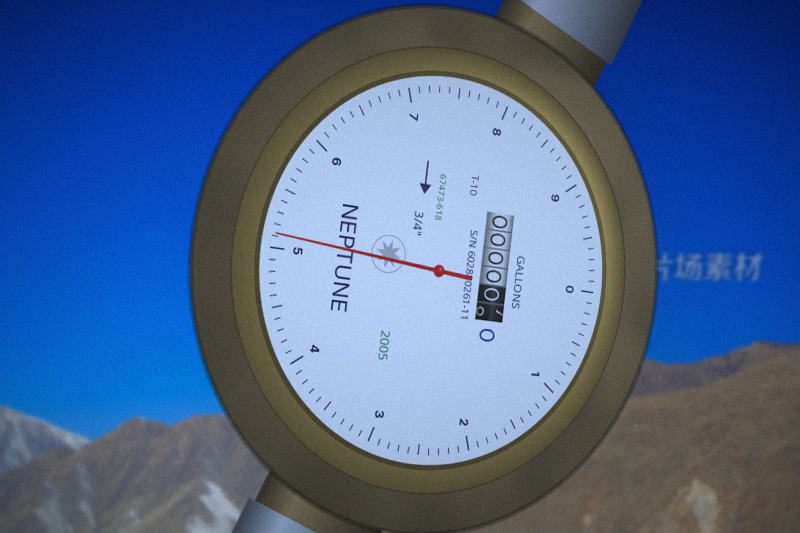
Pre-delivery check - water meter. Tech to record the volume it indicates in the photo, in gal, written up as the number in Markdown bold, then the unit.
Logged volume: **75.1** gal
